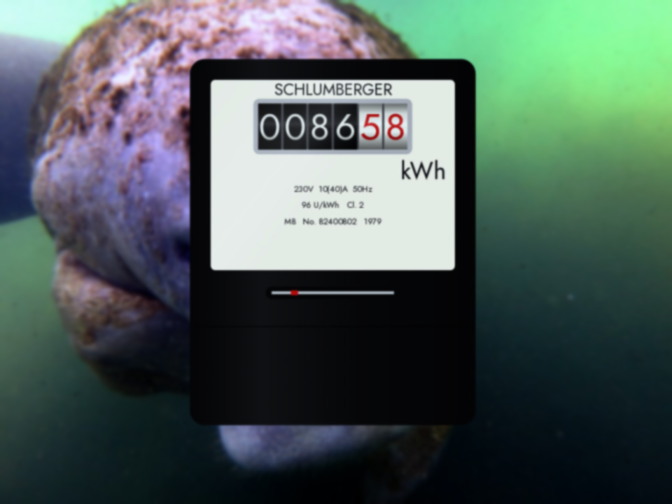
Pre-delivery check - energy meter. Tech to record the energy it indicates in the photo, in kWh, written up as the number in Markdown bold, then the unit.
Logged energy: **86.58** kWh
